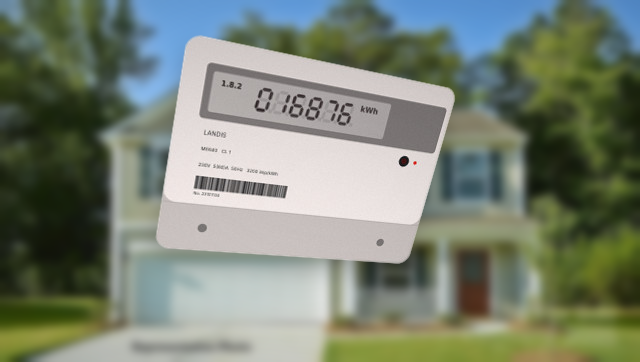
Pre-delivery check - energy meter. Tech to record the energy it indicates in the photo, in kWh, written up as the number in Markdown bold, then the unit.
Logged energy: **16876** kWh
